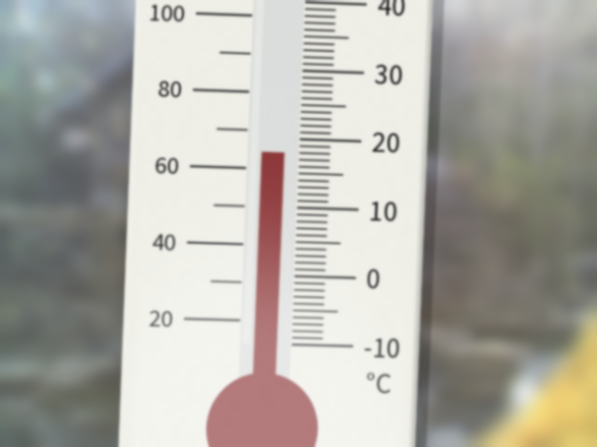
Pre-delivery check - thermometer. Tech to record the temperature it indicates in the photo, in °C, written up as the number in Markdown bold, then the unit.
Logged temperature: **18** °C
